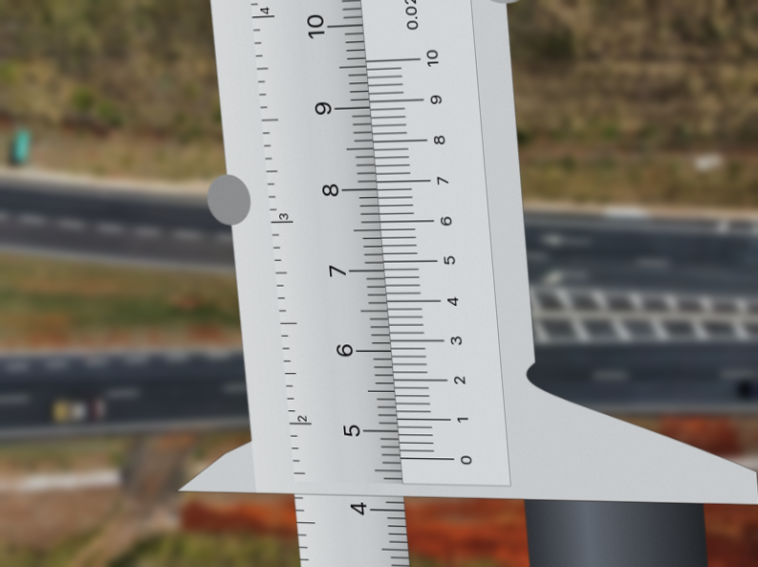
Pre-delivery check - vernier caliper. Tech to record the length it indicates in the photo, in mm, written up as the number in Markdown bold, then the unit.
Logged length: **46.6** mm
